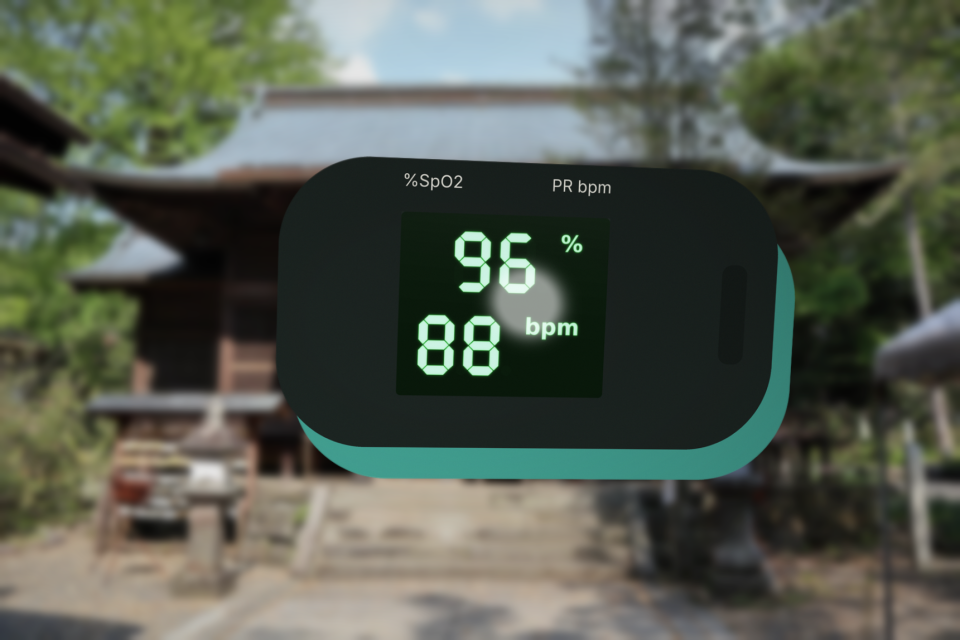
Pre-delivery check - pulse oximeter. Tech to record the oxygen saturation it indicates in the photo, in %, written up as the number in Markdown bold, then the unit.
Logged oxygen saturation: **96** %
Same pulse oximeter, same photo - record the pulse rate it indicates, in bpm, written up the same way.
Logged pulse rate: **88** bpm
